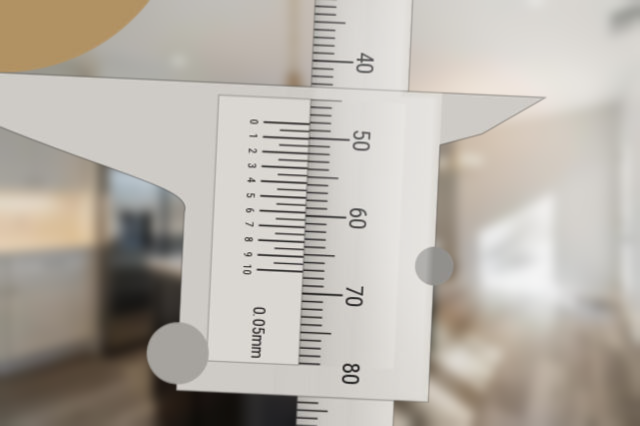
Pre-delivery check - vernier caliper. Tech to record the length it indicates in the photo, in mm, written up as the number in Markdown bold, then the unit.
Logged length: **48.2** mm
